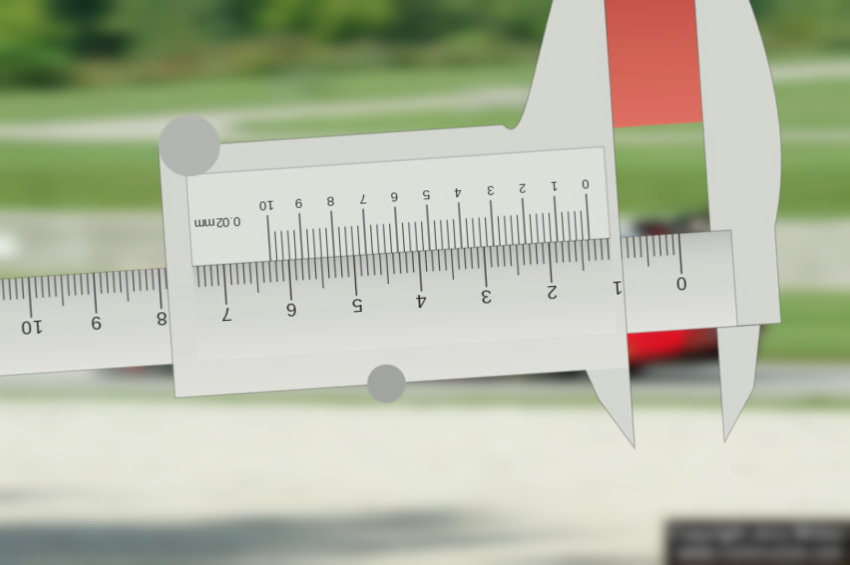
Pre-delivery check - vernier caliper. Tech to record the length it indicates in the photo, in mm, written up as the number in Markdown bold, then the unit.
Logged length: **13.8** mm
